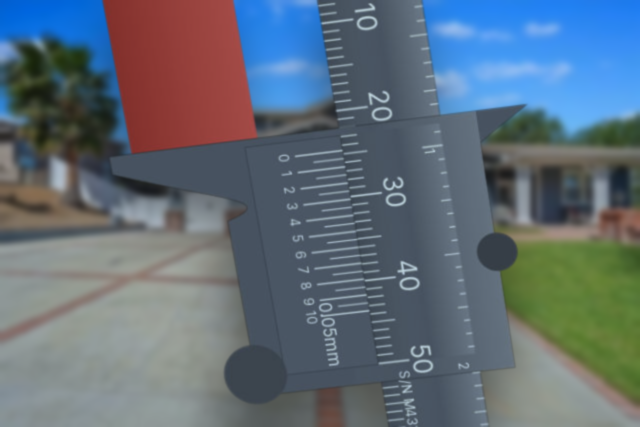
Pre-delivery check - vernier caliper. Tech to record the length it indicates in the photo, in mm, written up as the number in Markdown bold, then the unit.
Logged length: **24.6** mm
